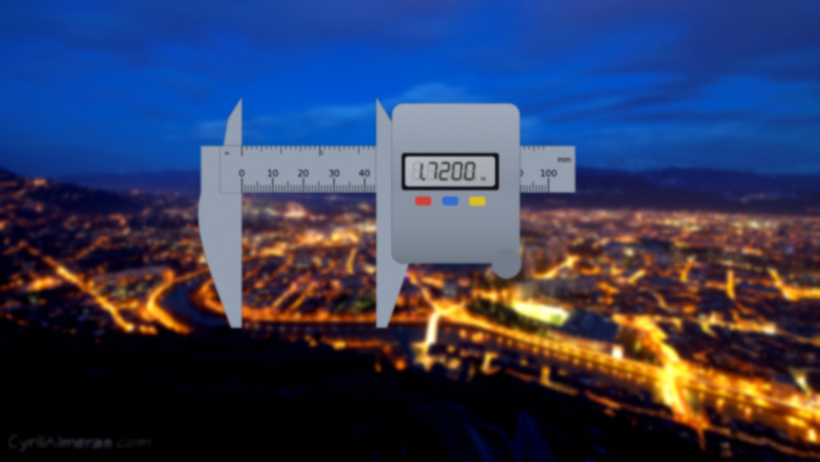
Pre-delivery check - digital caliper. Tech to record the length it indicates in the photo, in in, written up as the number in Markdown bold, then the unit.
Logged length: **1.7200** in
